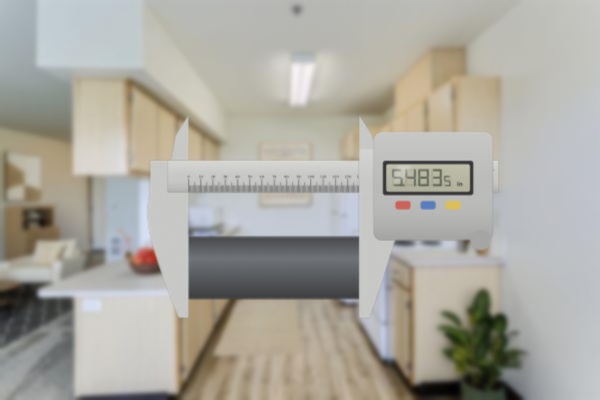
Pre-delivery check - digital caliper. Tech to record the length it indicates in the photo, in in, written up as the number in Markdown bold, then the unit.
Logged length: **5.4835** in
